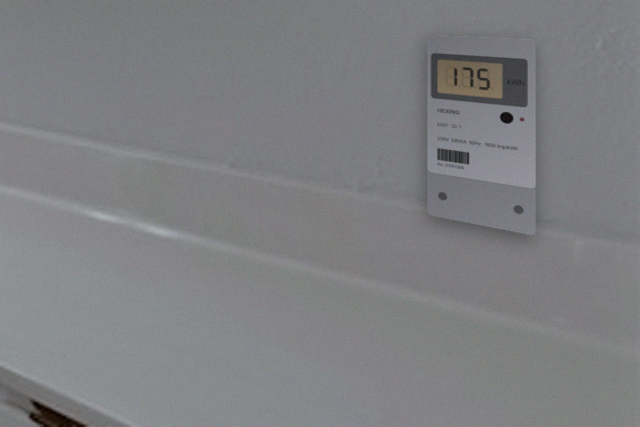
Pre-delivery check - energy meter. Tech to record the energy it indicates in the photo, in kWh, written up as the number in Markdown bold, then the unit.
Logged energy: **175** kWh
